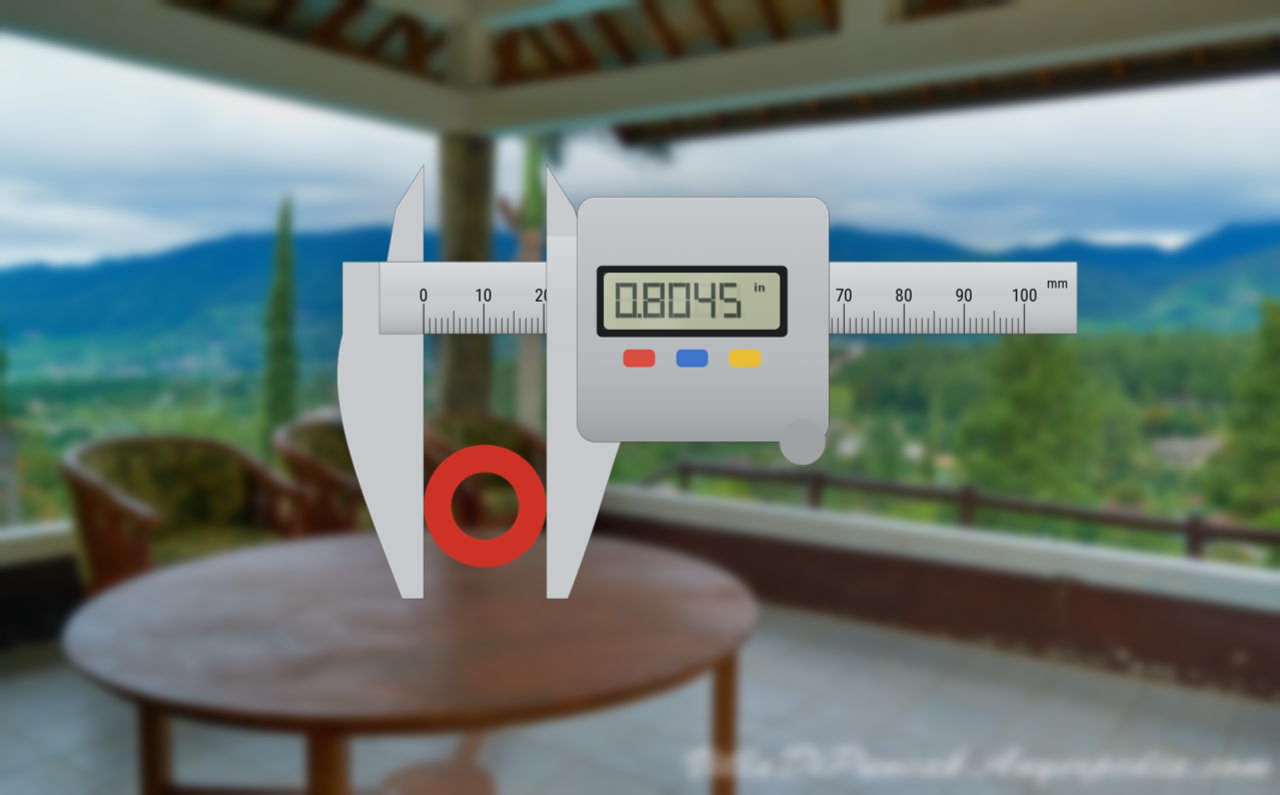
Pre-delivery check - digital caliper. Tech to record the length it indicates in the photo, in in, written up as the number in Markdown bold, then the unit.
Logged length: **0.8045** in
